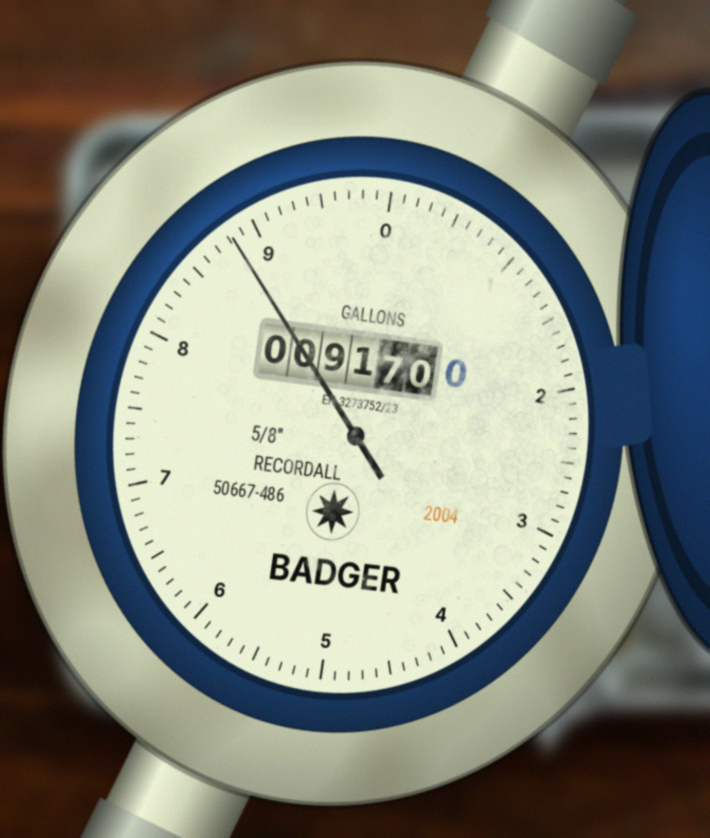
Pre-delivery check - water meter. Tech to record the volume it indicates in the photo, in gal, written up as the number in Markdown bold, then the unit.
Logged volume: **91698.8** gal
